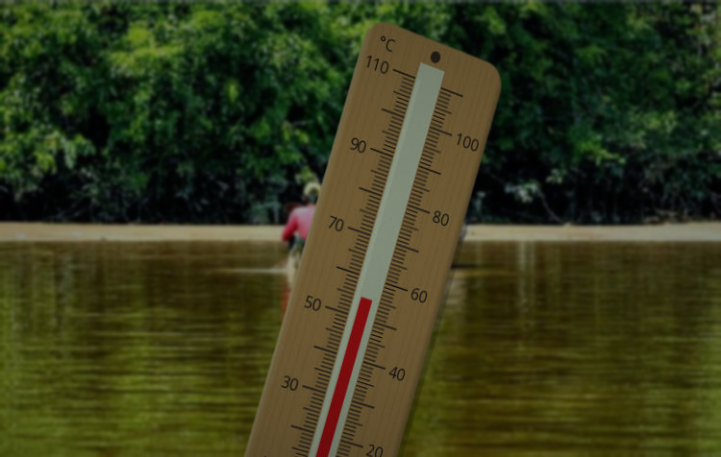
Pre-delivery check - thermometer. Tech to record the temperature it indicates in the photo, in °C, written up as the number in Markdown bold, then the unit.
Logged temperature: **55** °C
